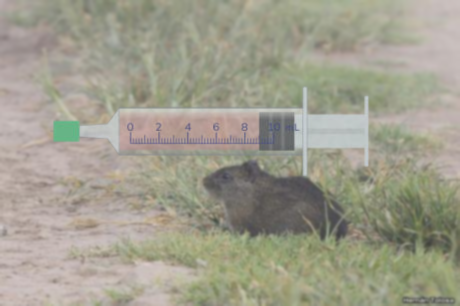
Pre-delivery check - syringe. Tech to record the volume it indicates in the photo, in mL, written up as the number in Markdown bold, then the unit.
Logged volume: **9** mL
